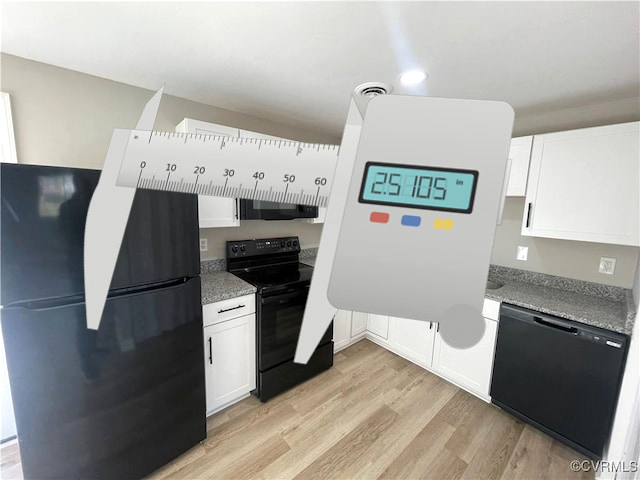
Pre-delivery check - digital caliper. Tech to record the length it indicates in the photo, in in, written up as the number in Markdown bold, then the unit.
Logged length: **2.5105** in
